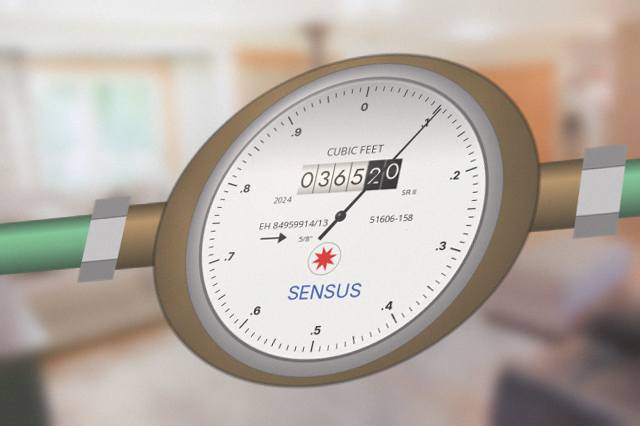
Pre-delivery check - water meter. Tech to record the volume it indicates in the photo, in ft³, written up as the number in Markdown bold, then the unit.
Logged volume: **36520.10** ft³
